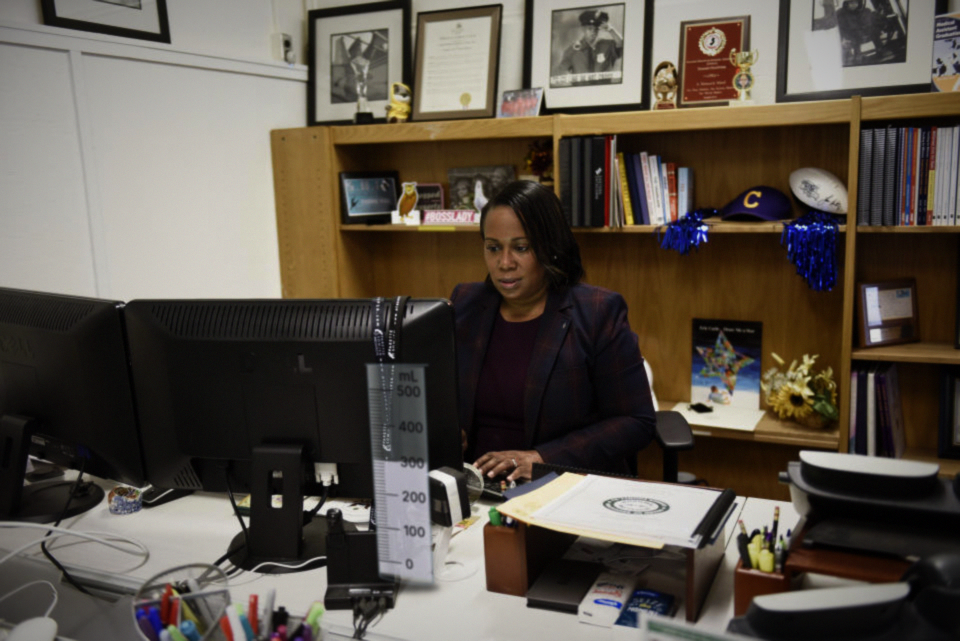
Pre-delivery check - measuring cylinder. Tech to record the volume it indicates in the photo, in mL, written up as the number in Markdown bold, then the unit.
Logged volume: **300** mL
